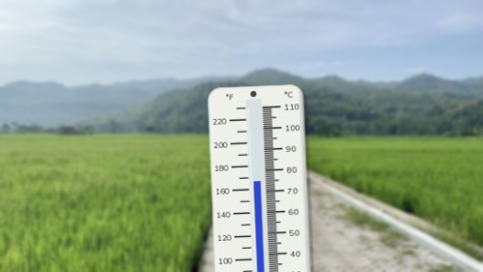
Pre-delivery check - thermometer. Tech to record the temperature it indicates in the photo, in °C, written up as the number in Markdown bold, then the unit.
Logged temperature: **75** °C
